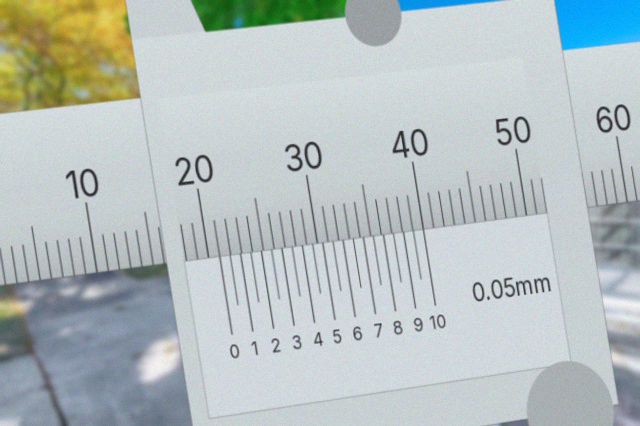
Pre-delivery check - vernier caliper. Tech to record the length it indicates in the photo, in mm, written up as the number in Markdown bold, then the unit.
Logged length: **21.0** mm
